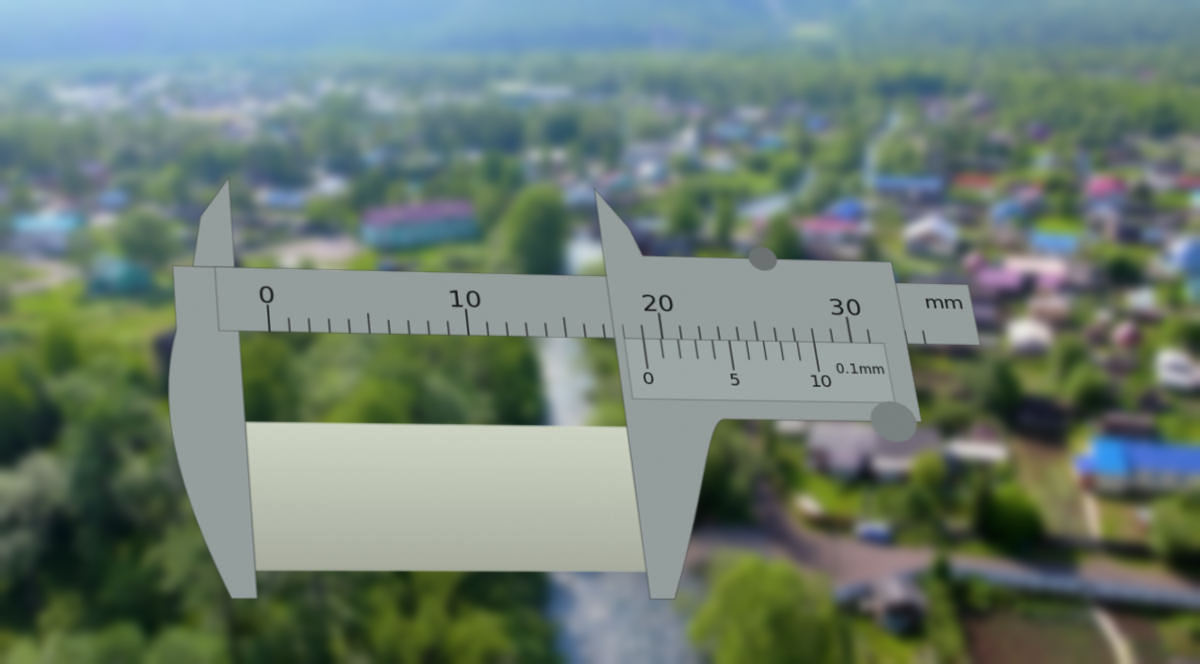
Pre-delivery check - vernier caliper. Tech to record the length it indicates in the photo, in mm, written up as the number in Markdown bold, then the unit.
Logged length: **19.0** mm
